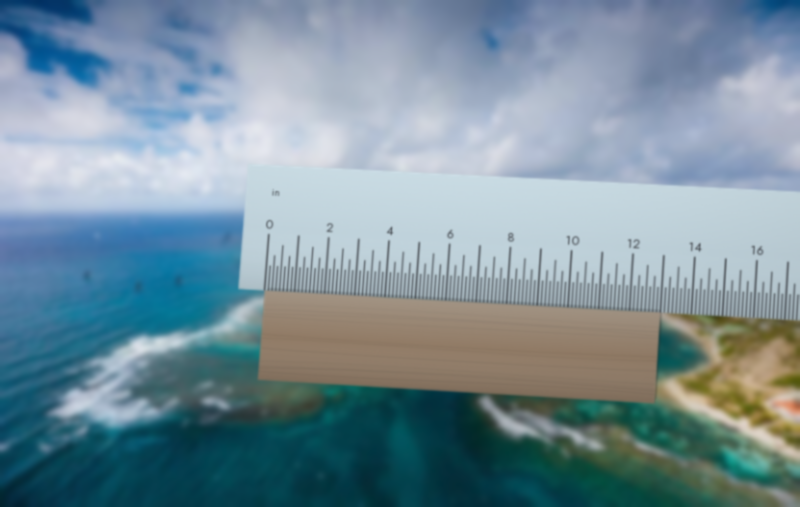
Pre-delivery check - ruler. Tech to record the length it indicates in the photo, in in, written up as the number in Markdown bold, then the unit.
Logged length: **13** in
